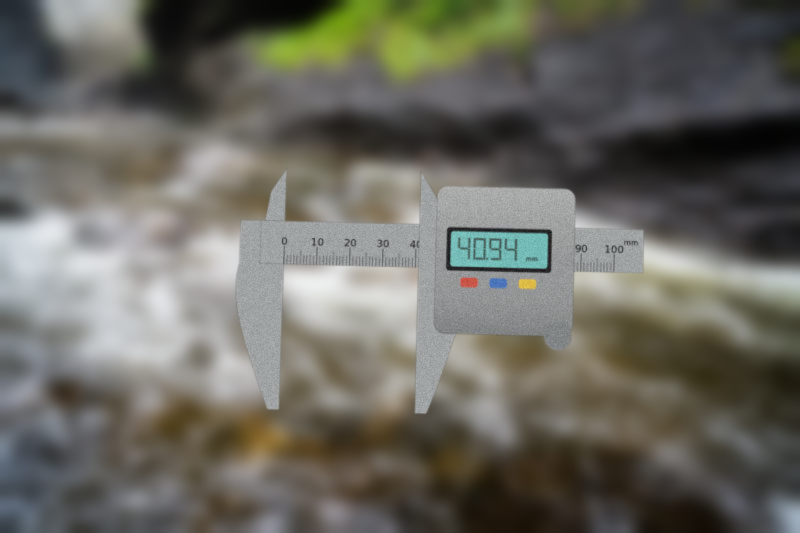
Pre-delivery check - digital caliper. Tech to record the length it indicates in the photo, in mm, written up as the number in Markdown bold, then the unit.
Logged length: **40.94** mm
